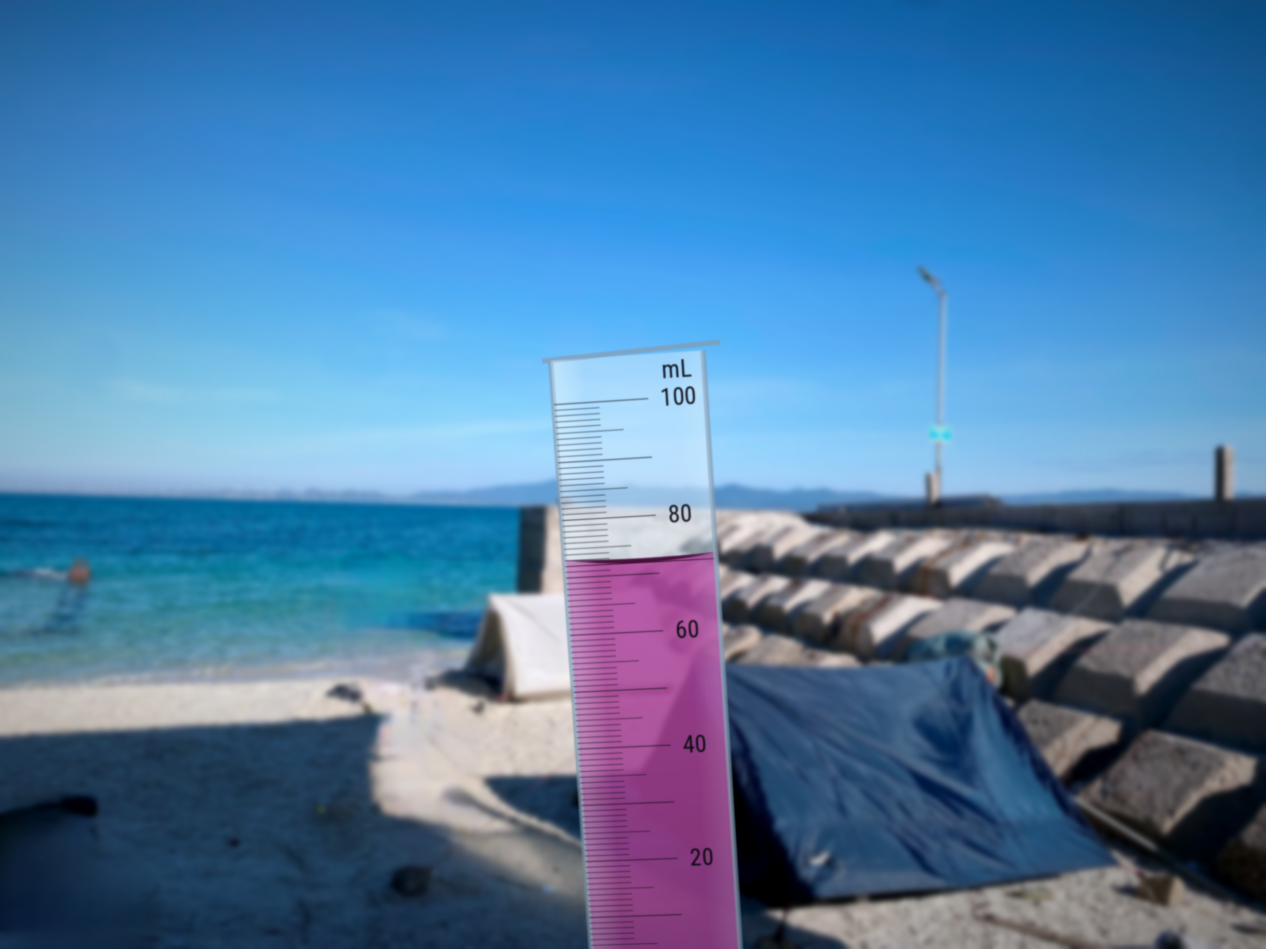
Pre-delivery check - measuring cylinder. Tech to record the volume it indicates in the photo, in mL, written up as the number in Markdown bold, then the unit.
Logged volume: **72** mL
